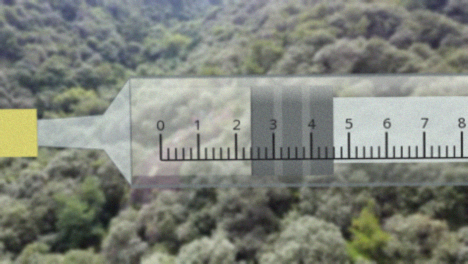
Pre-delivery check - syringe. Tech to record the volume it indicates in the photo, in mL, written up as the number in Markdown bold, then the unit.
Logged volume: **2.4** mL
